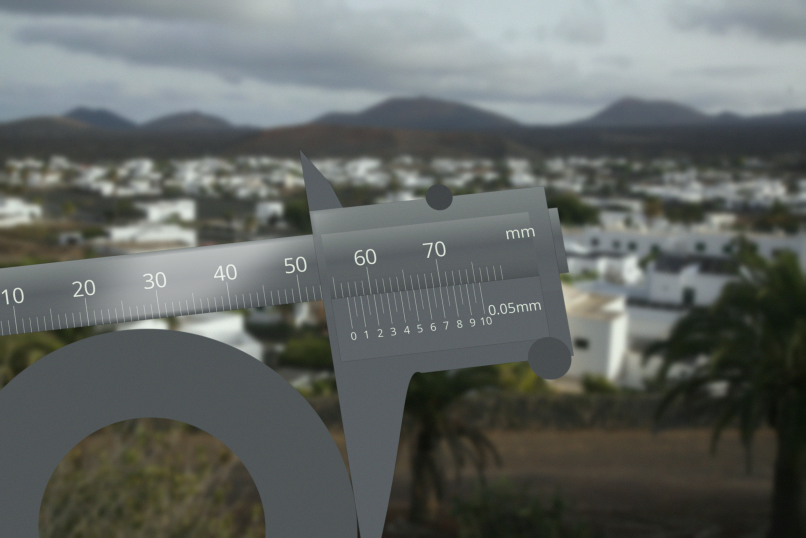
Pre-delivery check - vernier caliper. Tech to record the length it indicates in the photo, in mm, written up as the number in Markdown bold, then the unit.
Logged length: **56.6** mm
